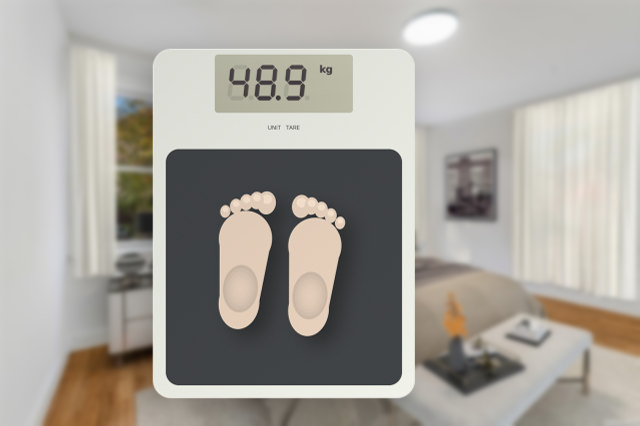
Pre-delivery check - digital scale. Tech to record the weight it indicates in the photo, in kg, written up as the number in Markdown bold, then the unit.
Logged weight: **48.9** kg
